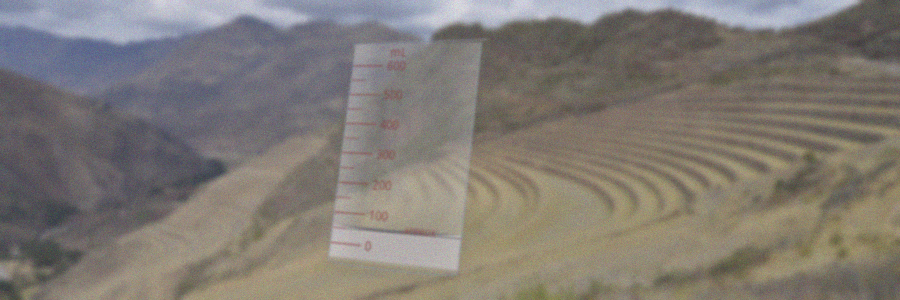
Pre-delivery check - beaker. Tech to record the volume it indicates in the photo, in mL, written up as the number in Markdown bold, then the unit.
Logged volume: **50** mL
